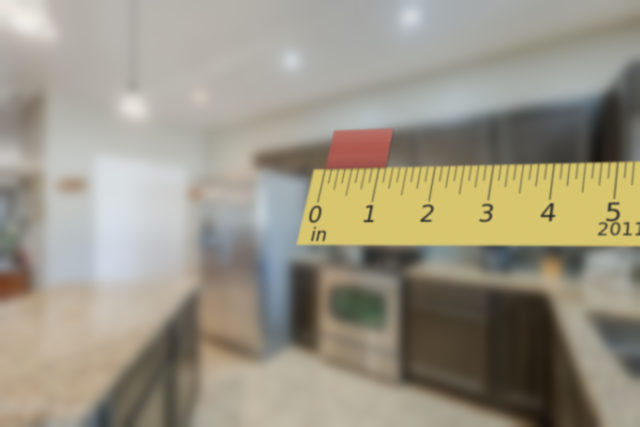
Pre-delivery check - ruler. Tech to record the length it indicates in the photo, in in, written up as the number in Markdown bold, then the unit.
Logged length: **1.125** in
